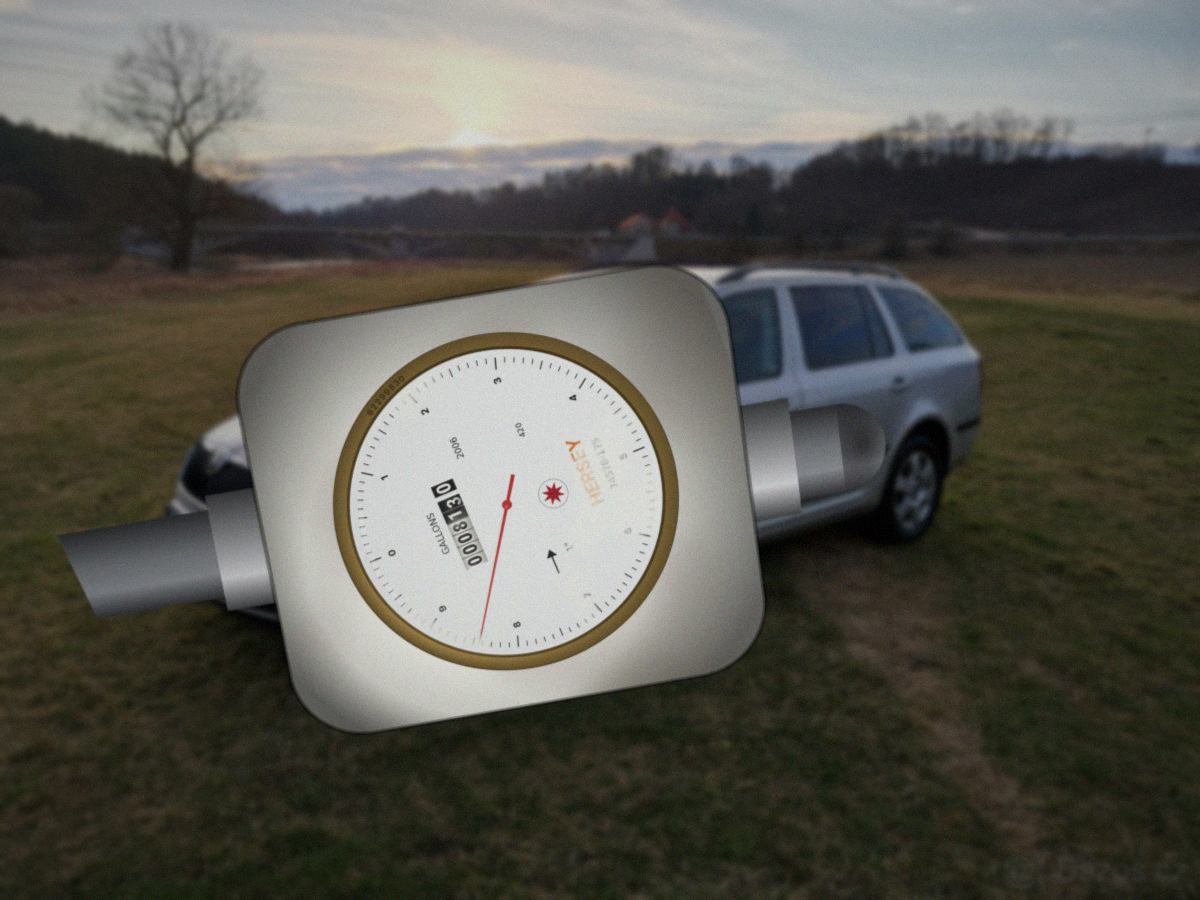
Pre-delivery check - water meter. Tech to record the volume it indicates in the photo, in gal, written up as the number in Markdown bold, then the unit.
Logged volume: **8128.4** gal
